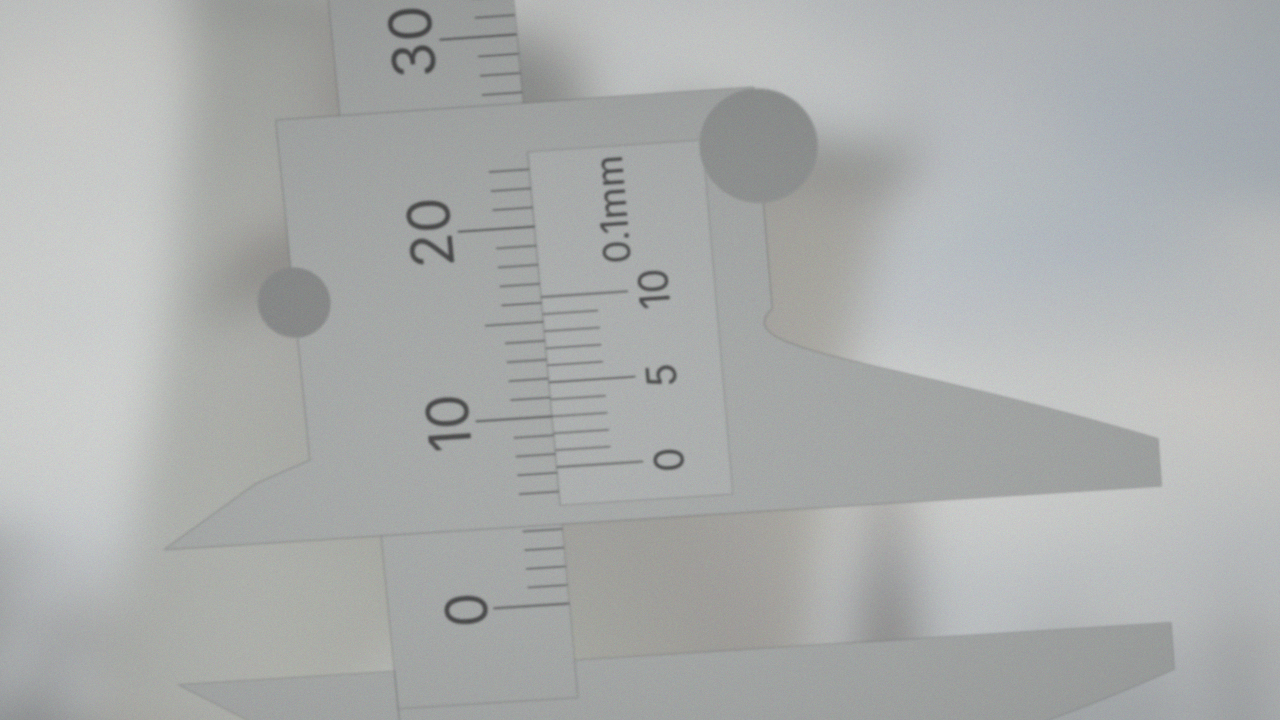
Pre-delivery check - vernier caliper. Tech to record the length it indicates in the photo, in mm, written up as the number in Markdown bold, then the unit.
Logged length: **7.3** mm
